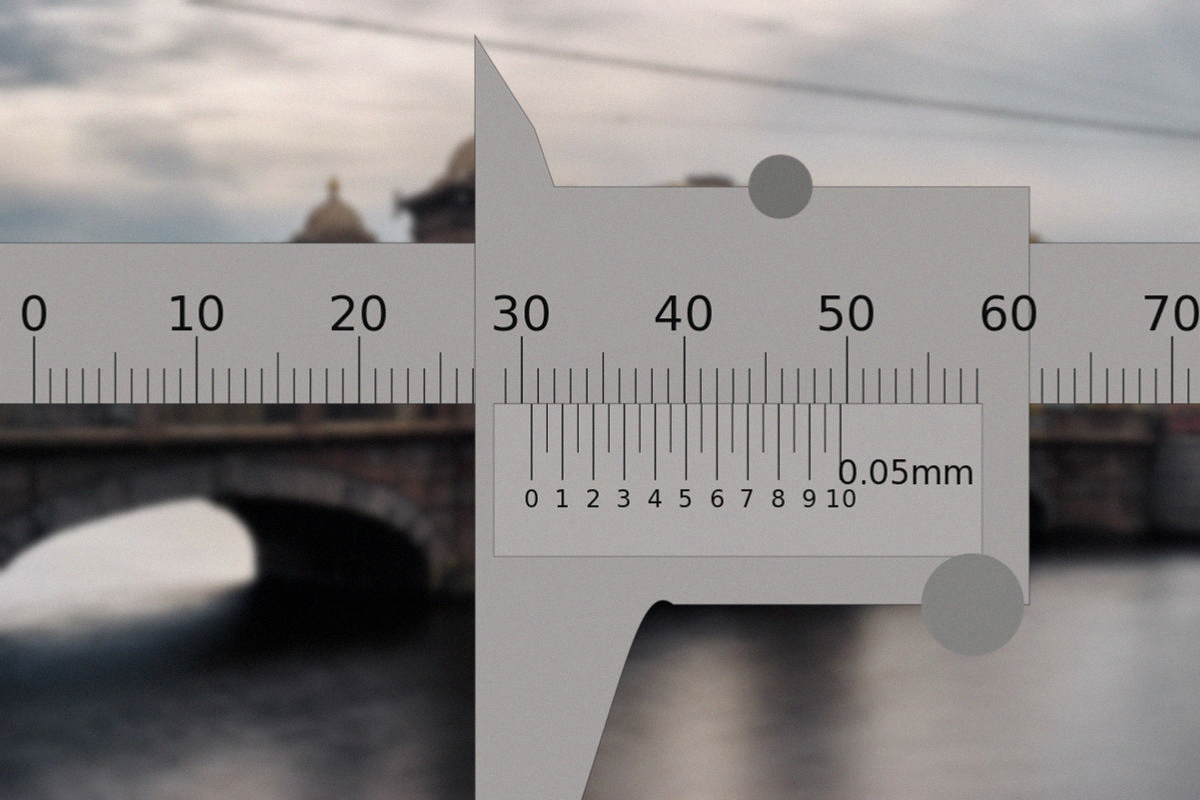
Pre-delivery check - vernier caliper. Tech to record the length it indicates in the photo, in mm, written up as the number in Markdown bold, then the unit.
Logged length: **30.6** mm
